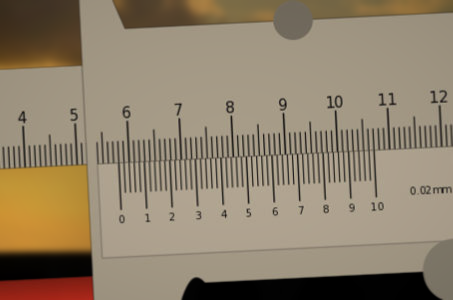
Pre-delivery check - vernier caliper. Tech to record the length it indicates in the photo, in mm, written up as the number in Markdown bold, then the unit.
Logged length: **58.0** mm
